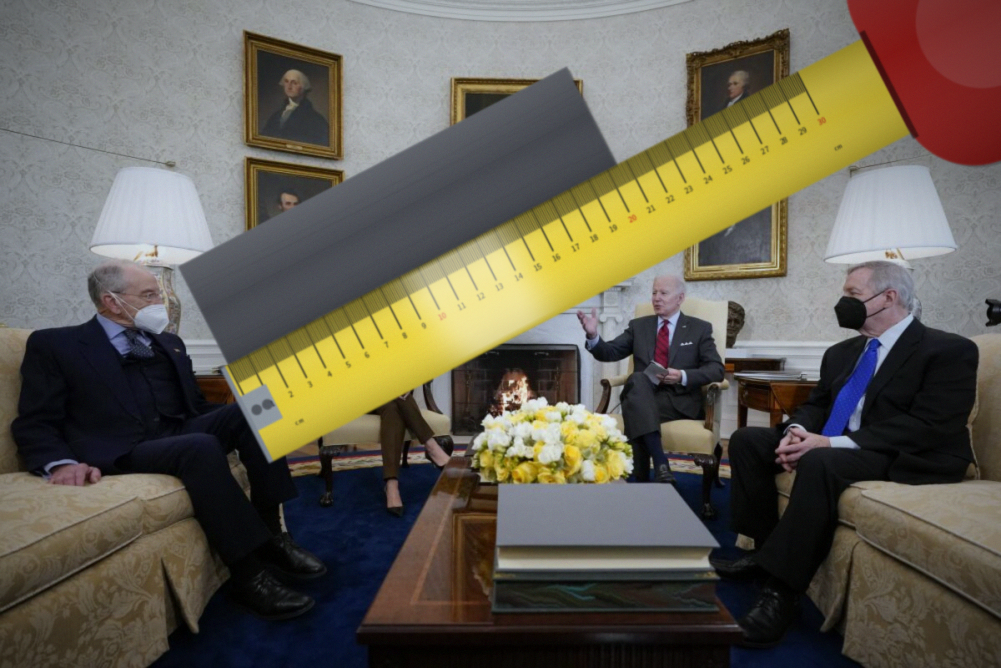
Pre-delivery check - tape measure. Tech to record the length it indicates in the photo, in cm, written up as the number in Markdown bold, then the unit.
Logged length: **20.5** cm
